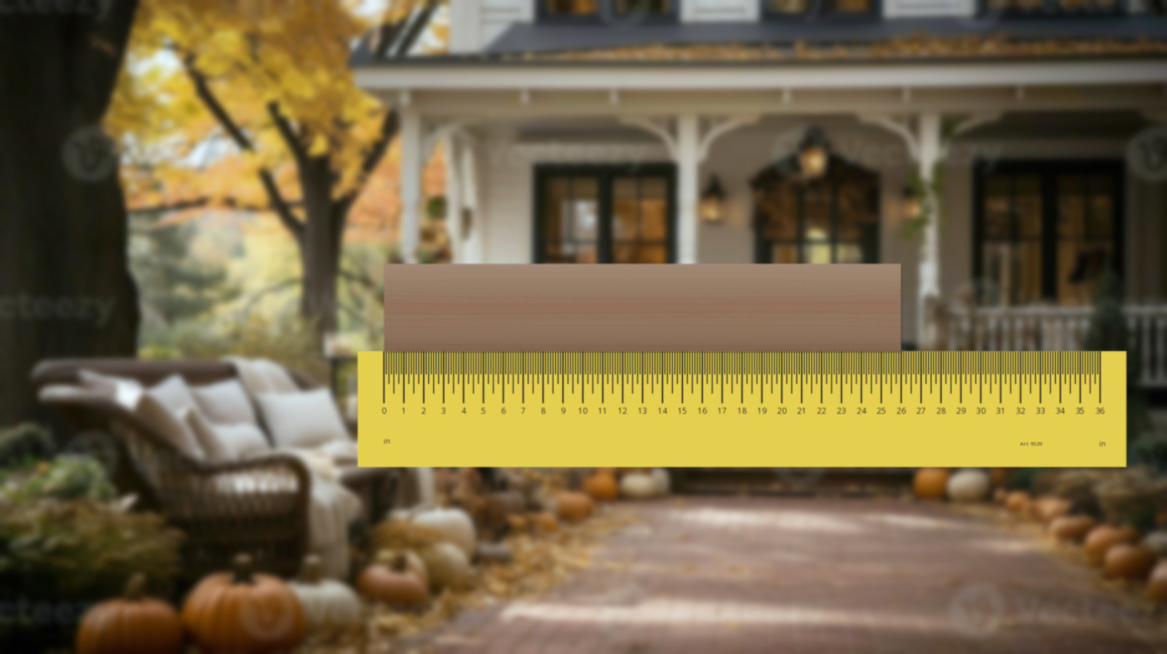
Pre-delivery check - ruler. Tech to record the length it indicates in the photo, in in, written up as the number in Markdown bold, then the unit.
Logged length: **26** in
